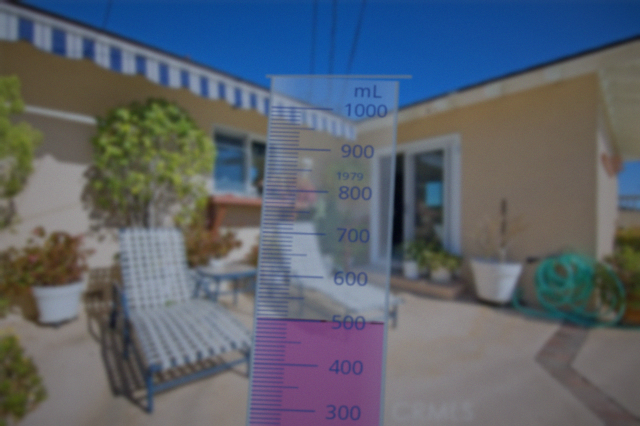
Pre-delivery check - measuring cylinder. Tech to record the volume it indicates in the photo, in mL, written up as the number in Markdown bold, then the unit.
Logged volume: **500** mL
